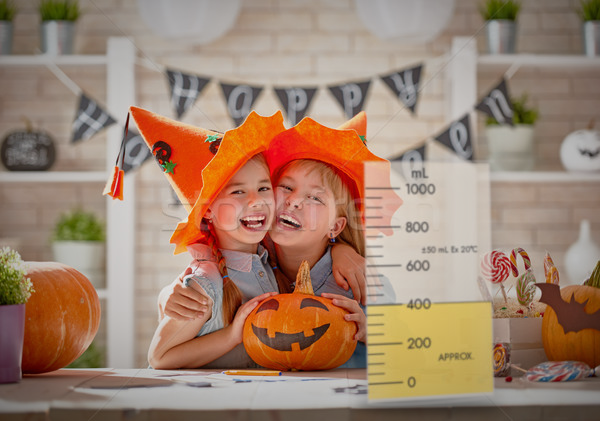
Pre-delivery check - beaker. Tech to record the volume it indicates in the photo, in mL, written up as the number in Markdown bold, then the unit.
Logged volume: **400** mL
